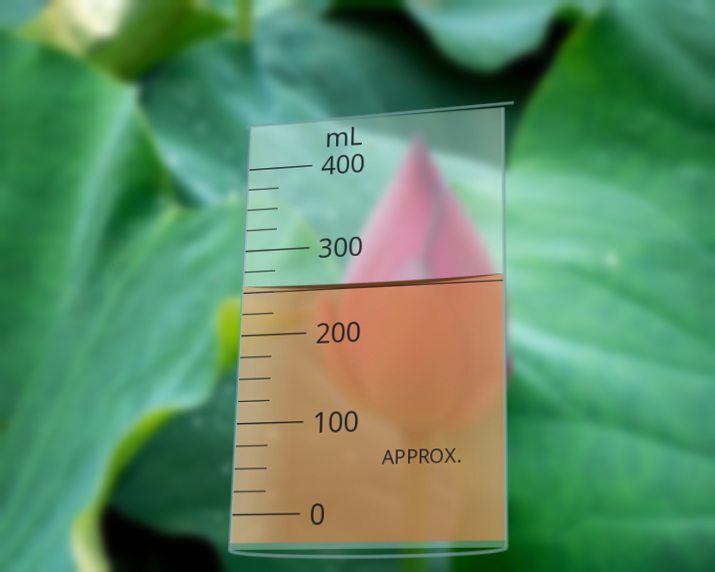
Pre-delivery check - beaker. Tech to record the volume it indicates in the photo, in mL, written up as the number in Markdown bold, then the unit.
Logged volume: **250** mL
